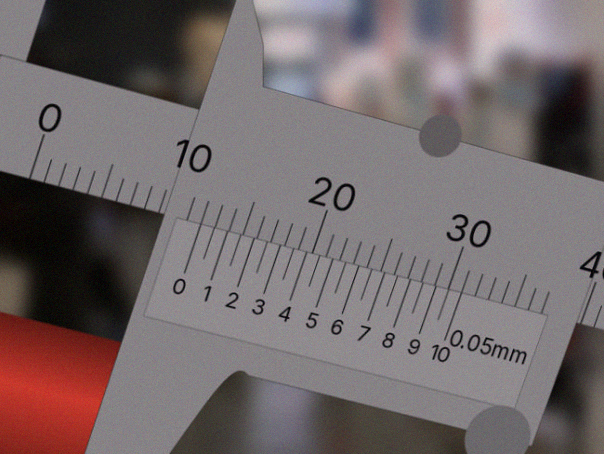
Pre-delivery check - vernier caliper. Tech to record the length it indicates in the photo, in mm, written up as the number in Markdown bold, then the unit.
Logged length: **12.0** mm
